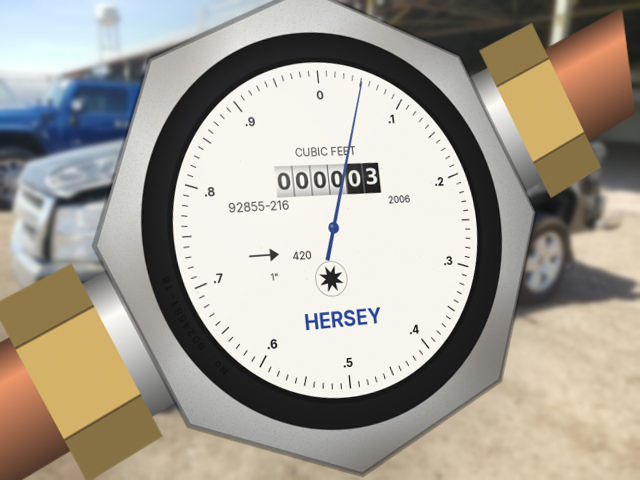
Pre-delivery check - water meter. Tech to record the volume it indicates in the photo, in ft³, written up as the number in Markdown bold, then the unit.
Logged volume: **3.05** ft³
